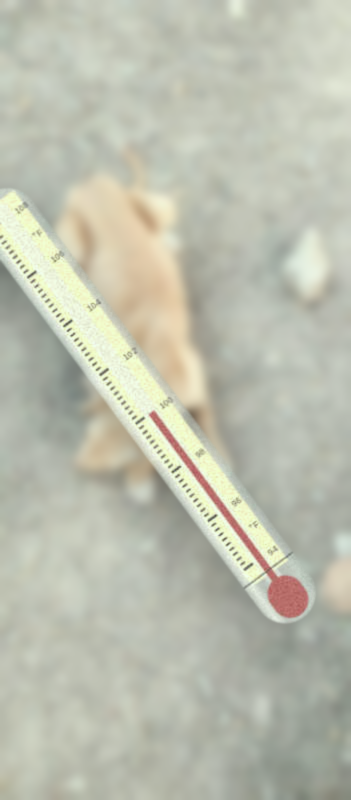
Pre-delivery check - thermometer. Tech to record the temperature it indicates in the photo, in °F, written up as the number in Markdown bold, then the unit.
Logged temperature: **100** °F
